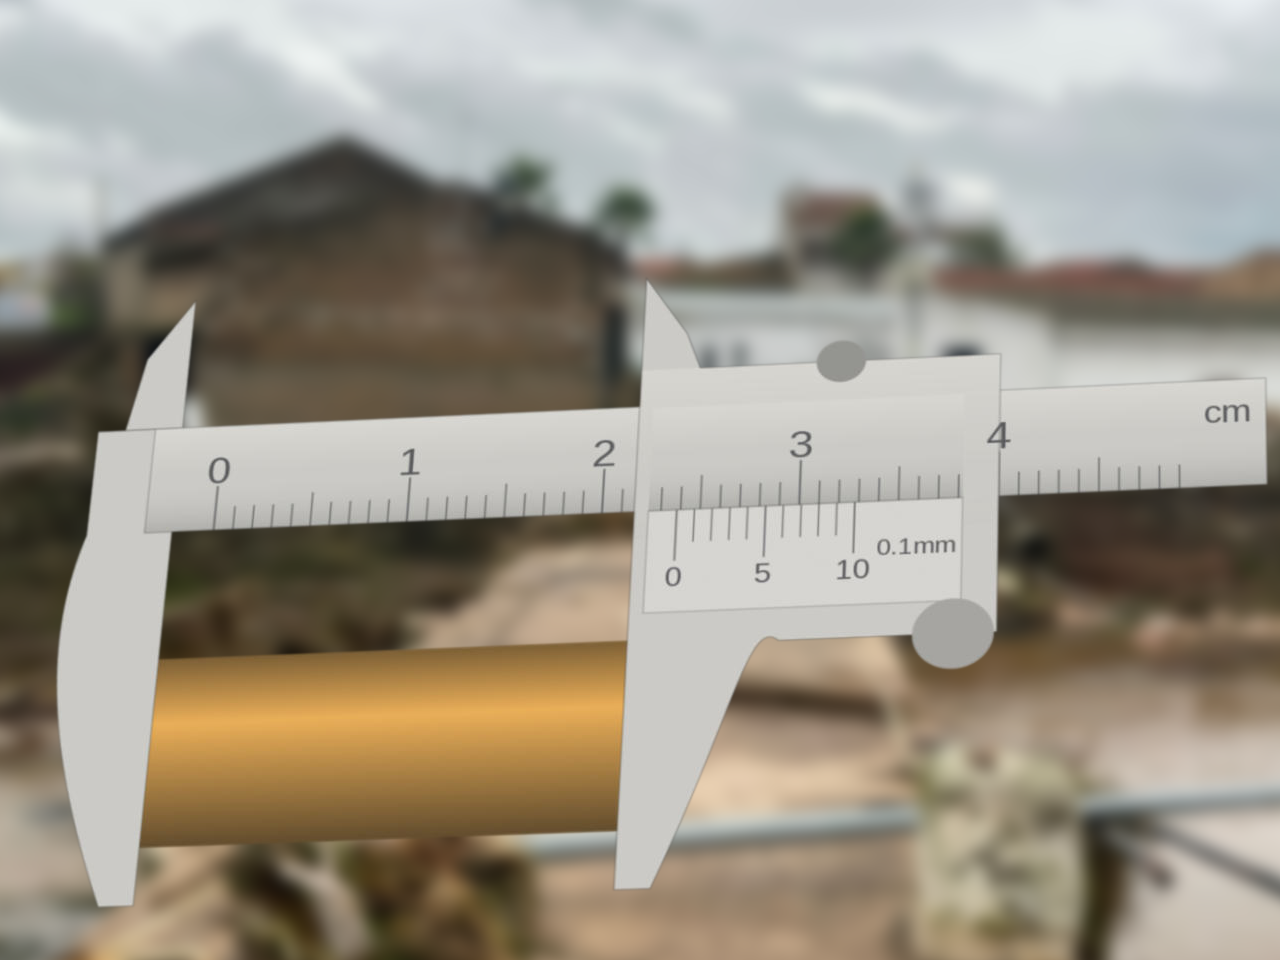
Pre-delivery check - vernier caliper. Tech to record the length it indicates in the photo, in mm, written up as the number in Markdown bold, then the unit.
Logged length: **23.8** mm
